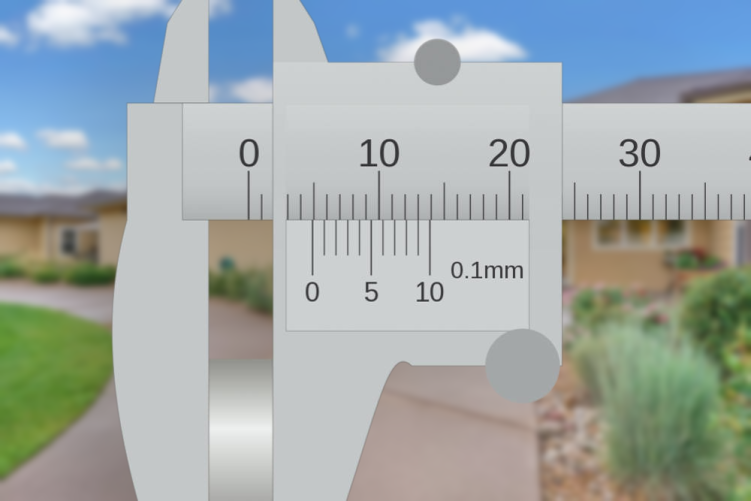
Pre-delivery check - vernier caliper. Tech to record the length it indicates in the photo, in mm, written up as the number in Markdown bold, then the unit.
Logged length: **4.9** mm
